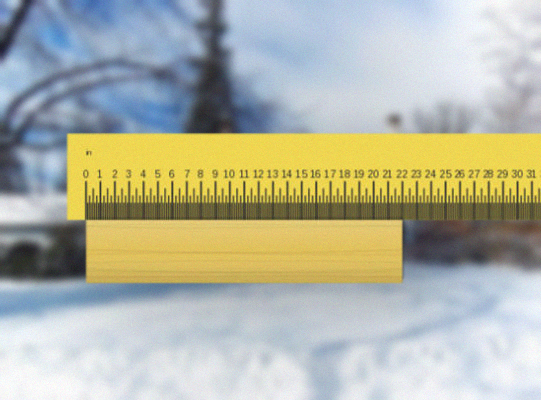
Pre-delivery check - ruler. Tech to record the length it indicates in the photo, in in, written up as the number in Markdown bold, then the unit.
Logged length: **22** in
